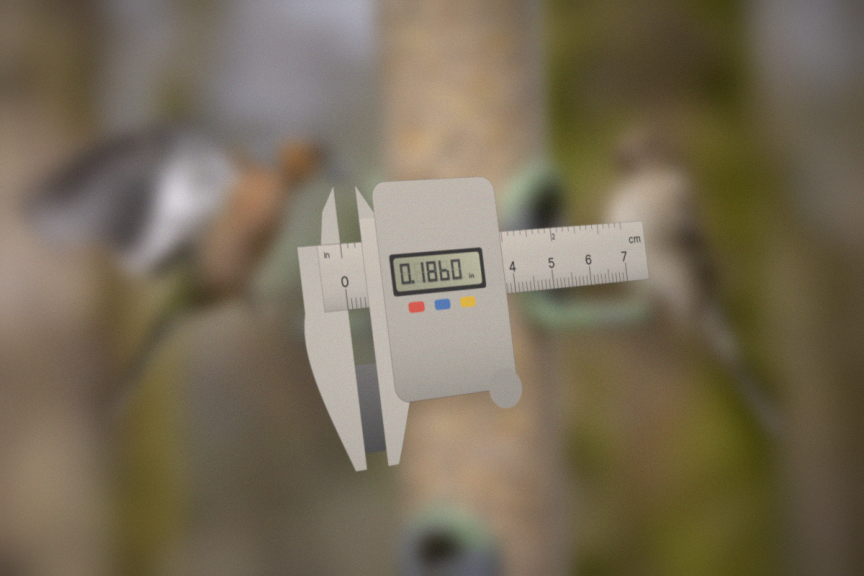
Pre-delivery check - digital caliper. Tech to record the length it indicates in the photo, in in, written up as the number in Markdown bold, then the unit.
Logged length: **0.1860** in
